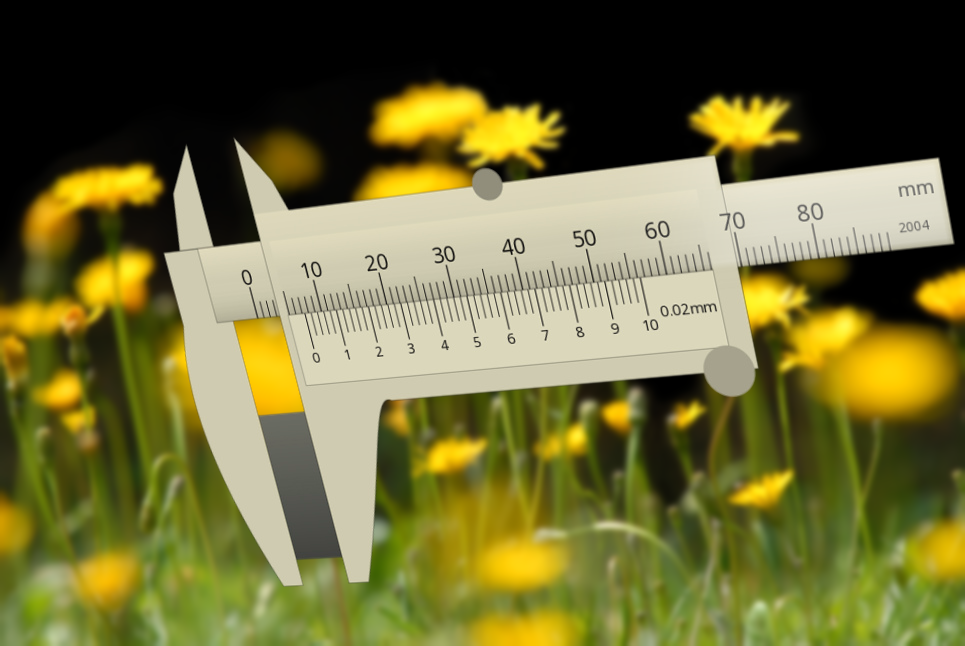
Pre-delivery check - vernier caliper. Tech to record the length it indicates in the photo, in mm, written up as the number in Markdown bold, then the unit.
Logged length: **7.4** mm
